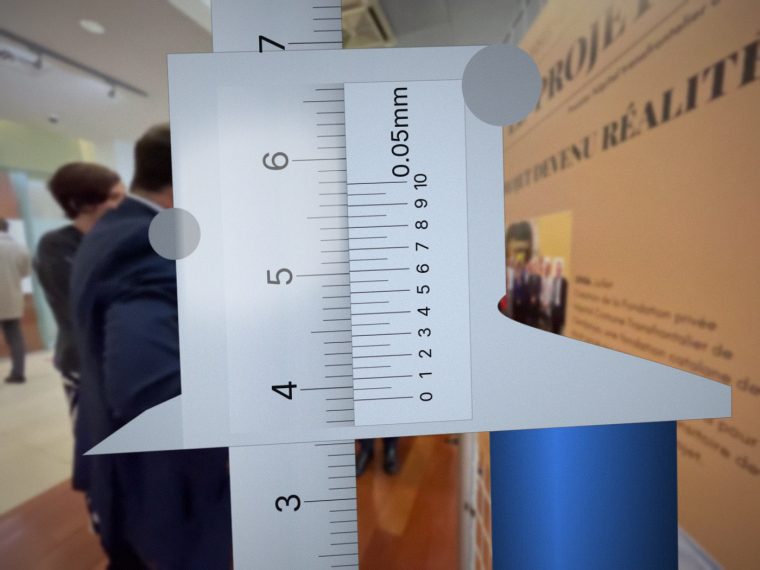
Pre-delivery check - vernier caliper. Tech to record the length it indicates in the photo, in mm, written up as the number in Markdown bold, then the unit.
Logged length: **38.8** mm
